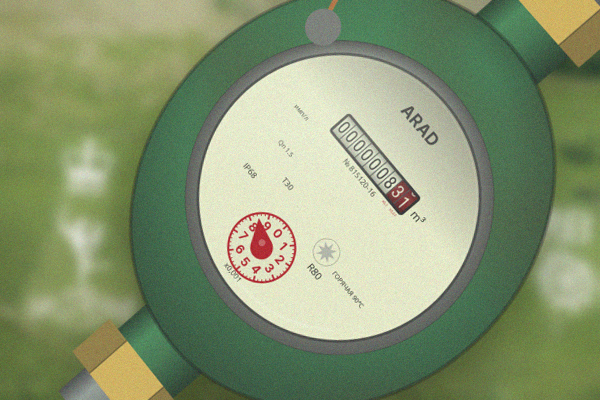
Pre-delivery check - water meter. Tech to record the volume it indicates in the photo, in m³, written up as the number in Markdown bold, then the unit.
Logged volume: **8.308** m³
